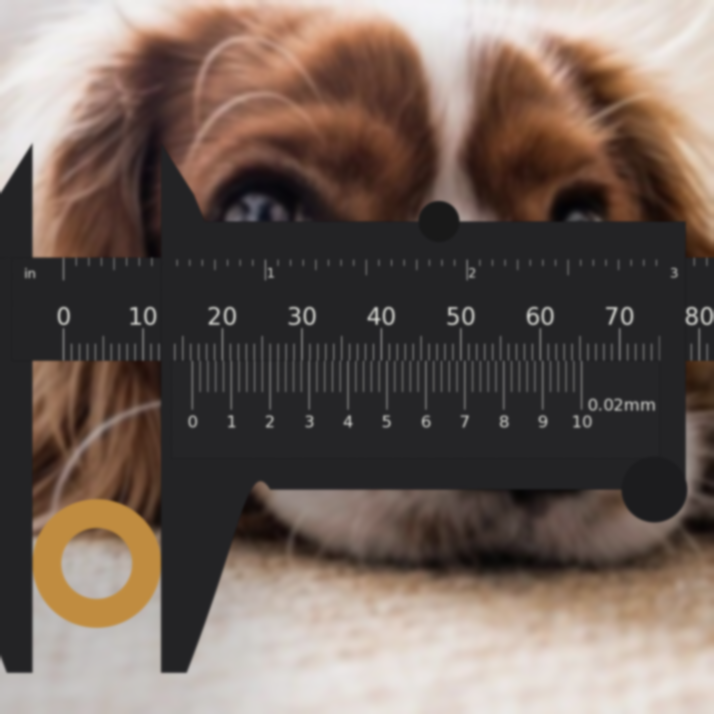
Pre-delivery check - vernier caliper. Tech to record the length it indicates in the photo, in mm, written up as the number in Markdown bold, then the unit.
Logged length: **16.2** mm
